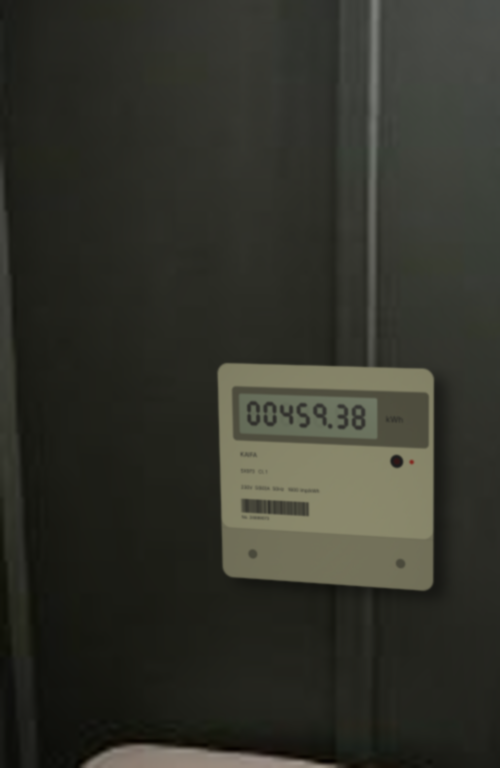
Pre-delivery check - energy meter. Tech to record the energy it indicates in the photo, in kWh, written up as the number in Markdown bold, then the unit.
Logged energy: **459.38** kWh
